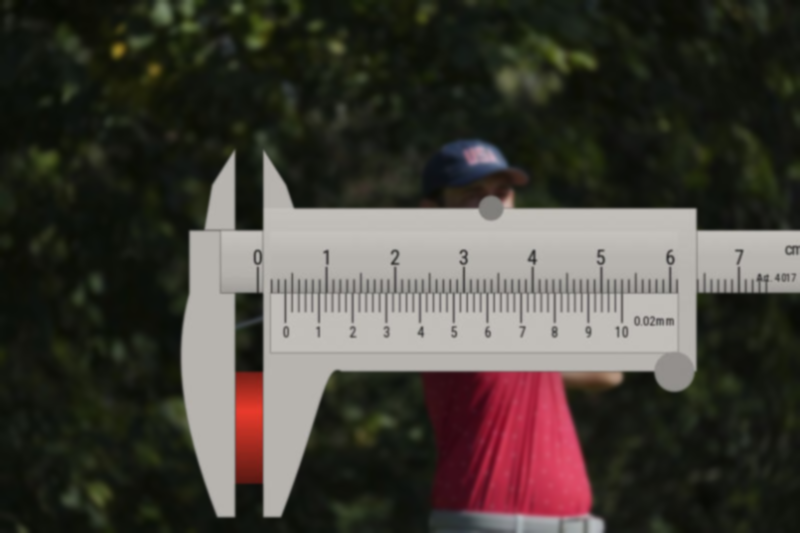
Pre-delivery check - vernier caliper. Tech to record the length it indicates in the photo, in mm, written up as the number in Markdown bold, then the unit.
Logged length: **4.0** mm
